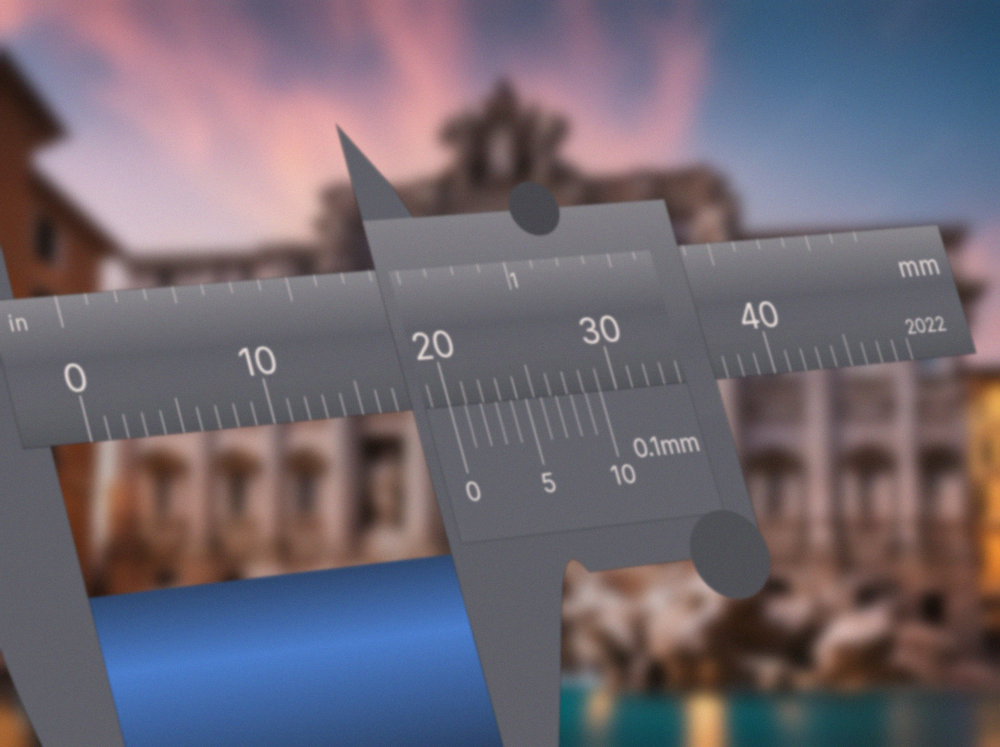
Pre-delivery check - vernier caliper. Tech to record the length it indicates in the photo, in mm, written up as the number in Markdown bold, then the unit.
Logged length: **20.0** mm
